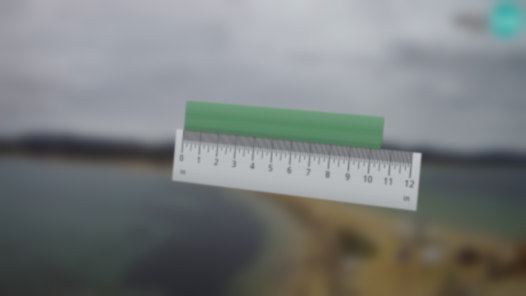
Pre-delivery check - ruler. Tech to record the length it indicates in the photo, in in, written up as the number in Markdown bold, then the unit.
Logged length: **10.5** in
